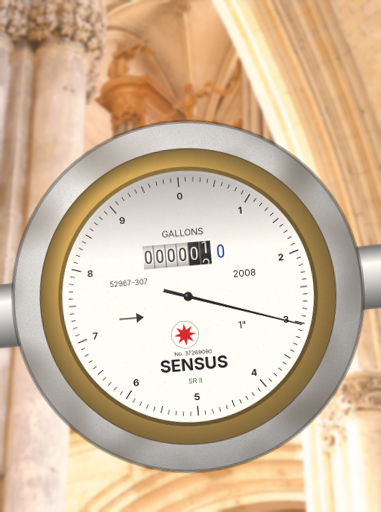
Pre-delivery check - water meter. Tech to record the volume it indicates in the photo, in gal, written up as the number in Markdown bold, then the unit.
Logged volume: **13.0** gal
